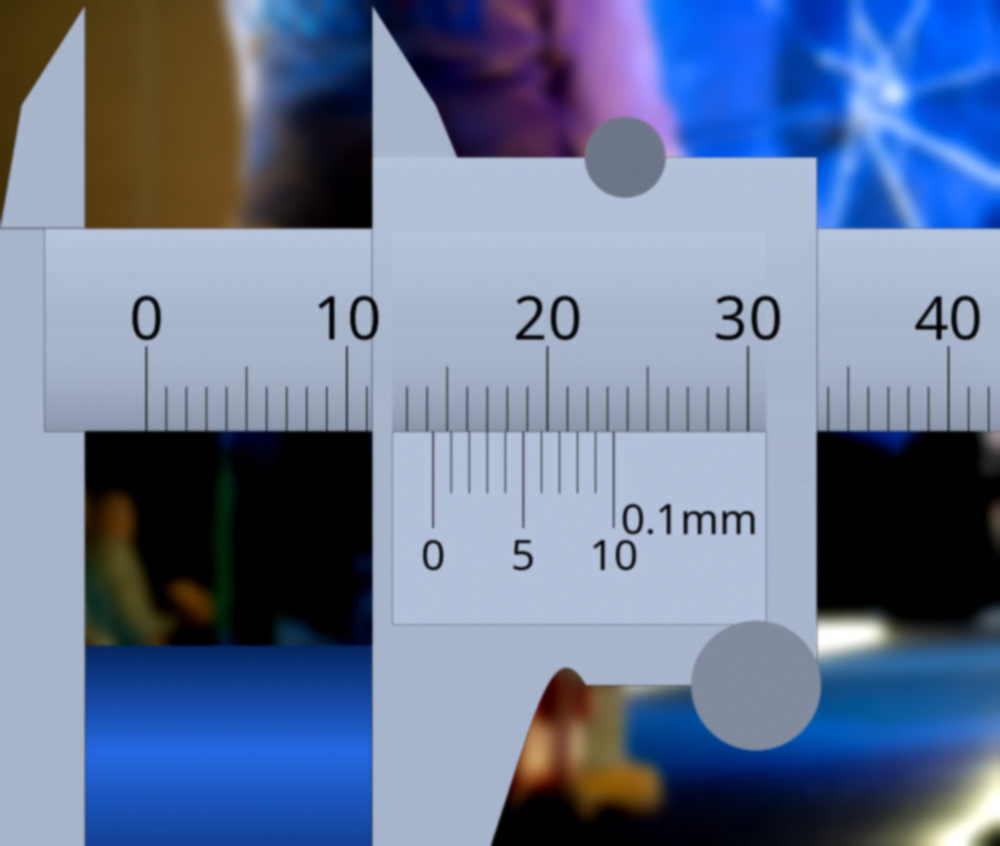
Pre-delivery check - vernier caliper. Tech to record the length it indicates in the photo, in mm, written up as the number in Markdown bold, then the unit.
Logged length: **14.3** mm
